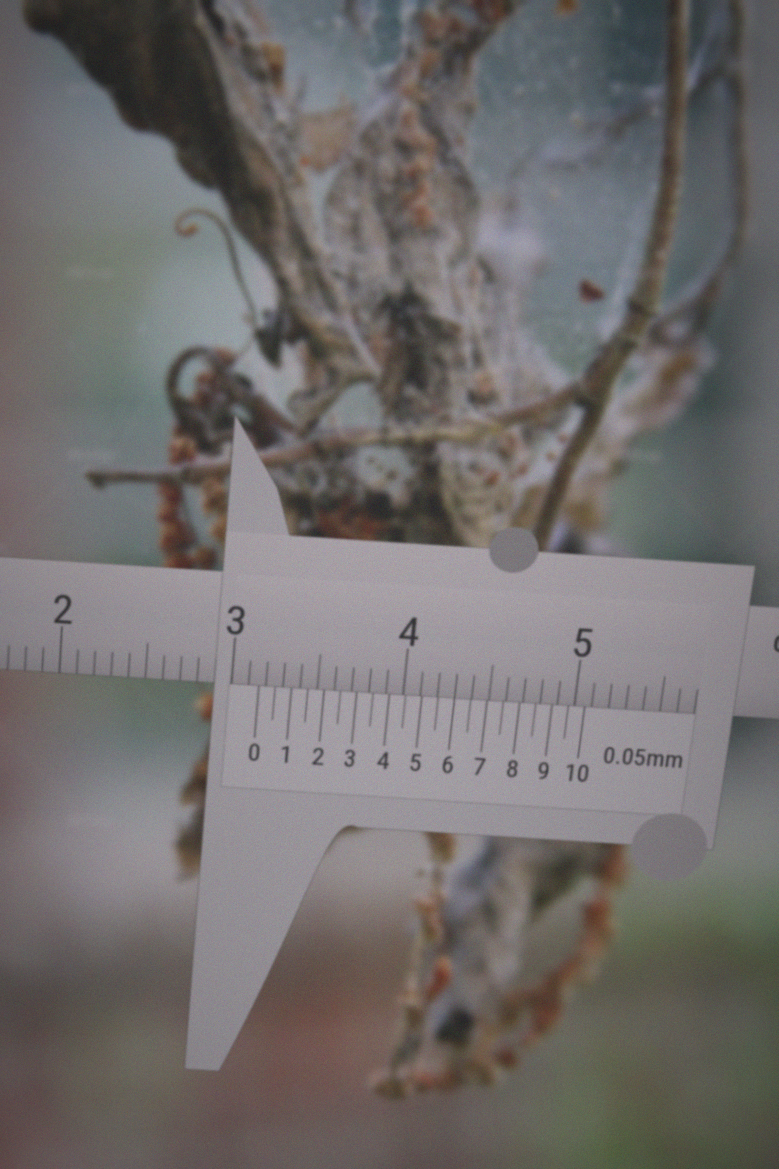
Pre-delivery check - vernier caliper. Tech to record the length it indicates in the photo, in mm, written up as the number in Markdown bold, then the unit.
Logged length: **31.6** mm
